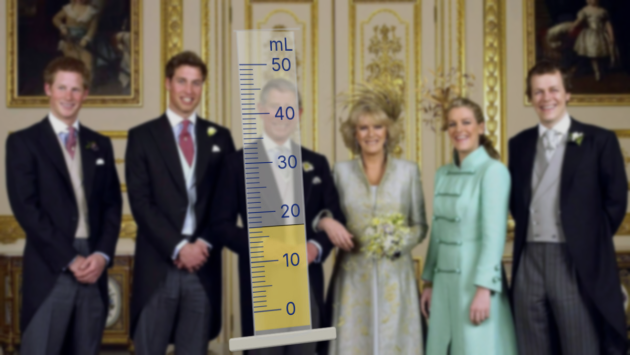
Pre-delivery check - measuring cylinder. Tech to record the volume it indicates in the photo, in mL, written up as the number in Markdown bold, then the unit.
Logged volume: **17** mL
